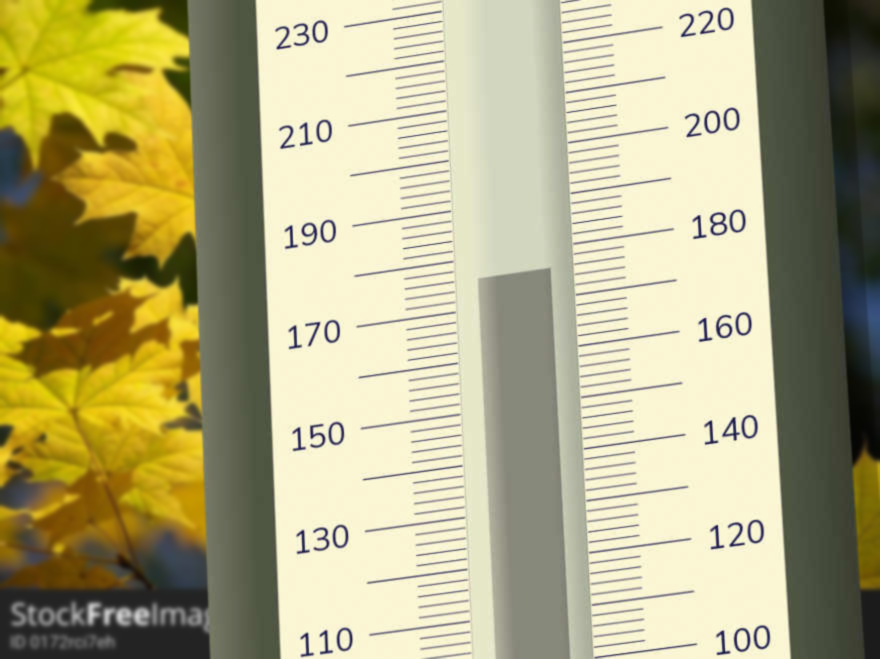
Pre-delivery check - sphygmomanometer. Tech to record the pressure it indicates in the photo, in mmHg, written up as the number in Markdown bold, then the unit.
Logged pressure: **176** mmHg
